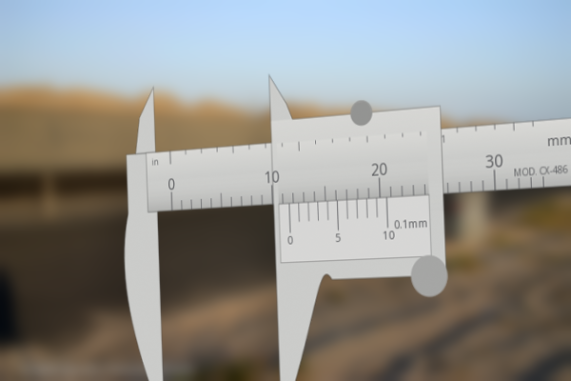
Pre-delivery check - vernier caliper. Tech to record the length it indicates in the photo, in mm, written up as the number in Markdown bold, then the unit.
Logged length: **11.6** mm
